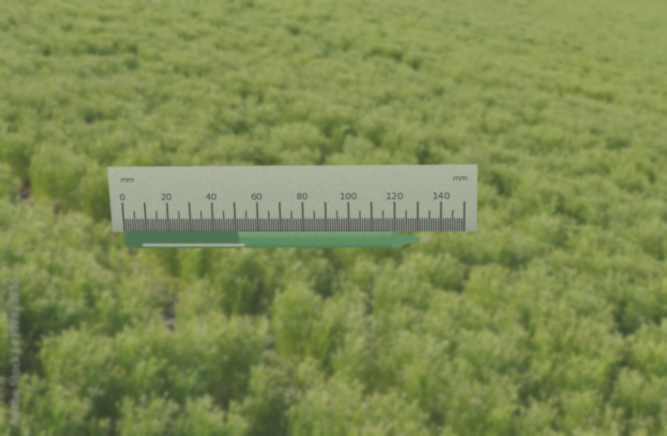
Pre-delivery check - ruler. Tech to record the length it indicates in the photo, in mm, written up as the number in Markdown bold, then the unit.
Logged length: **135** mm
